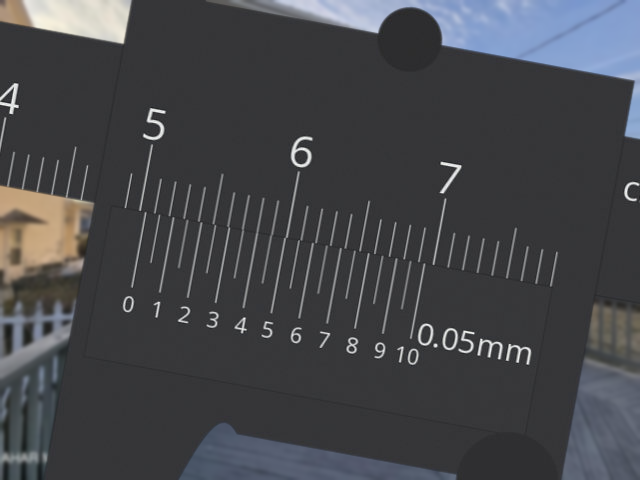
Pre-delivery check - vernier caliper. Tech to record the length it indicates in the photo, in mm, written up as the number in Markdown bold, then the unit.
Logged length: **50.4** mm
